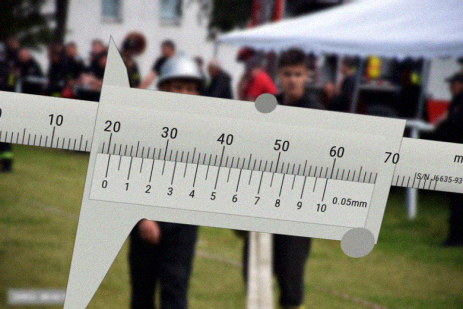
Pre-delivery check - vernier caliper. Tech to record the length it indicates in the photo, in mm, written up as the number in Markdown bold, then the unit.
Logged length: **20.4** mm
